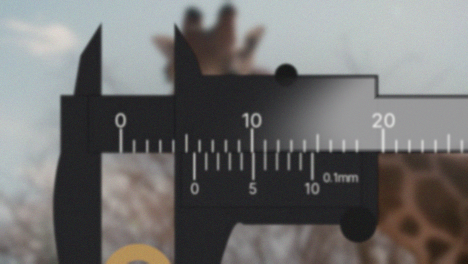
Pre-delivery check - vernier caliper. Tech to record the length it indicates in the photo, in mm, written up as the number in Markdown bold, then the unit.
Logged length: **5.6** mm
